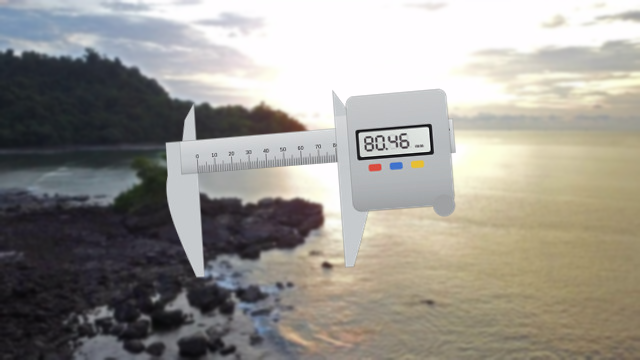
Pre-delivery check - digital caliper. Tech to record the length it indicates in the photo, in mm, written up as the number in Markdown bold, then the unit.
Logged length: **80.46** mm
